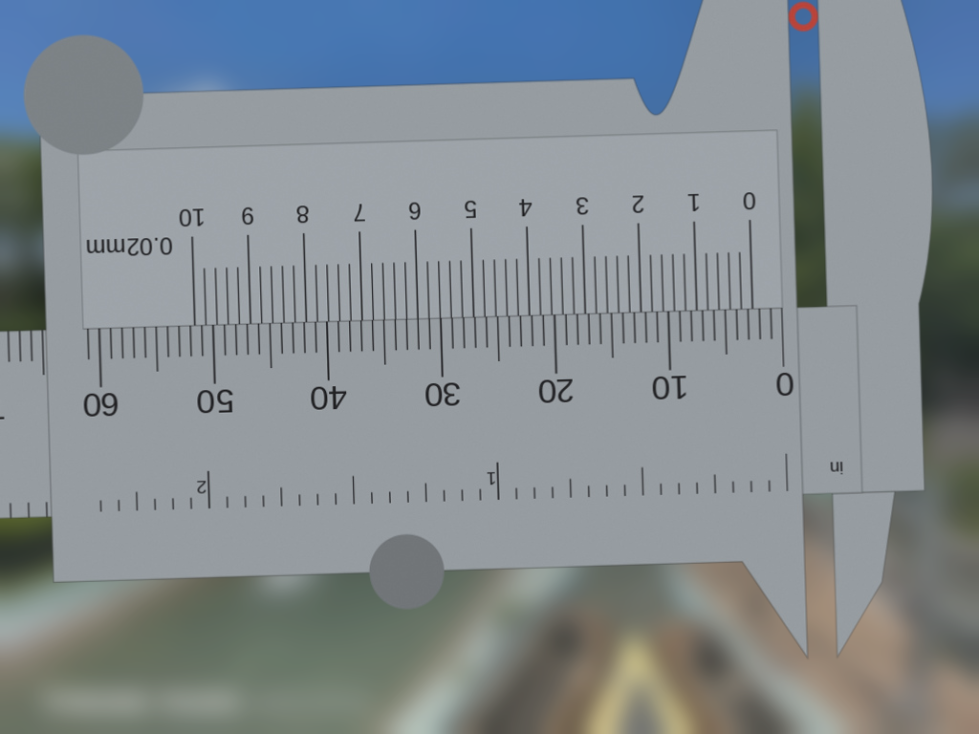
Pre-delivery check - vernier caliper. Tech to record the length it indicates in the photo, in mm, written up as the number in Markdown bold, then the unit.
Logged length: **2.6** mm
